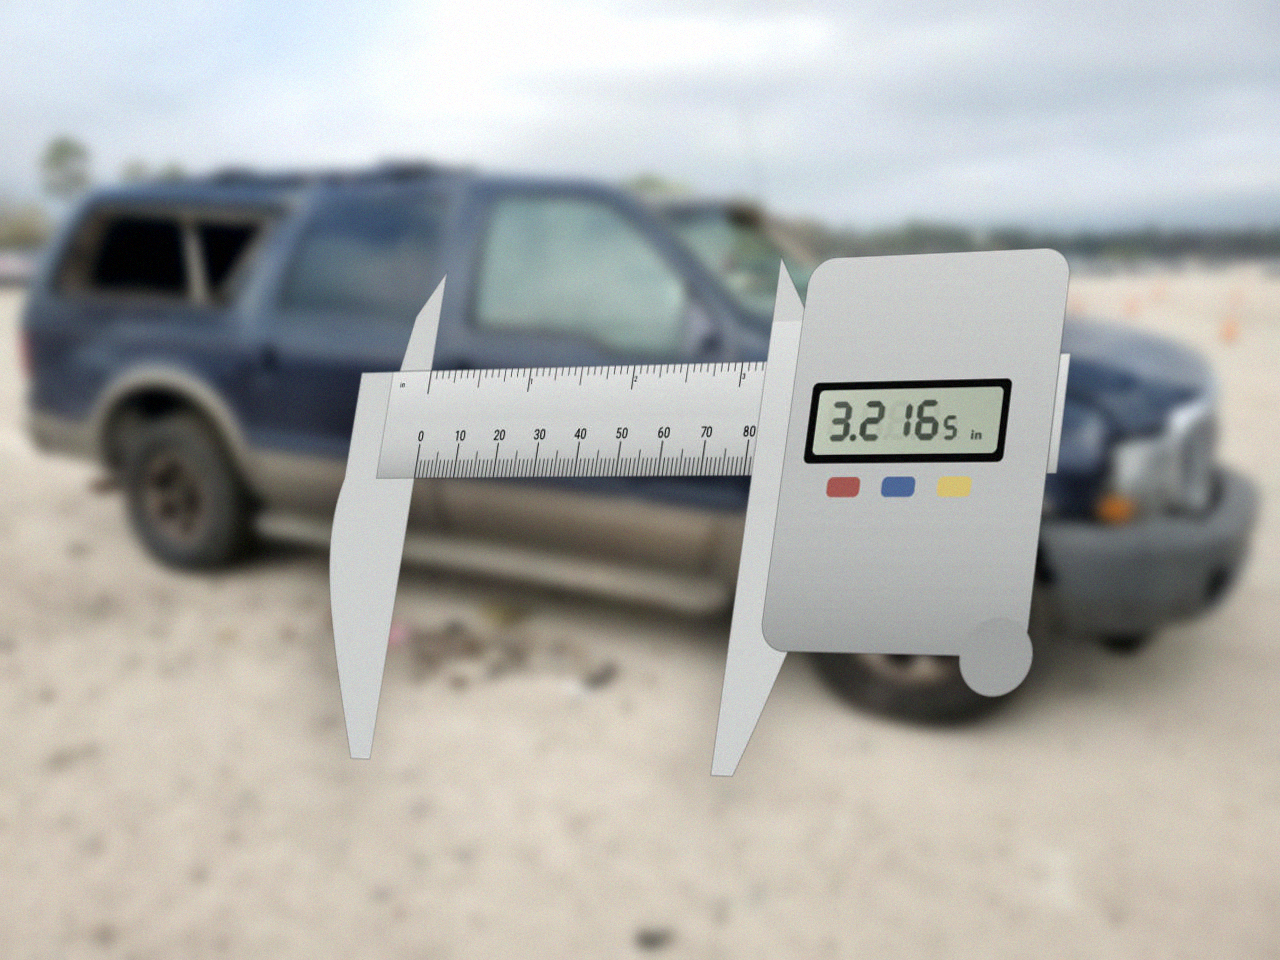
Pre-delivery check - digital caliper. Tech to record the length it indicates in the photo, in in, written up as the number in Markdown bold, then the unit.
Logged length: **3.2165** in
